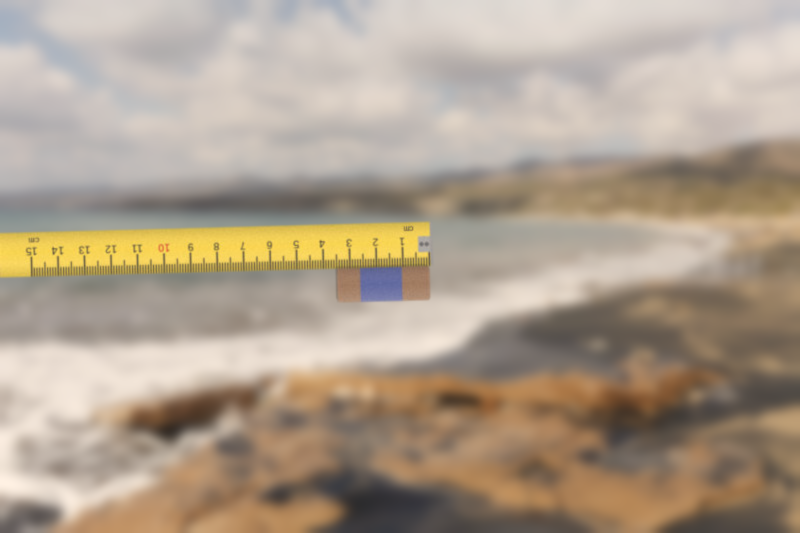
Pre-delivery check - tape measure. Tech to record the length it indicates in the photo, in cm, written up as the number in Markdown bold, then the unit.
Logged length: **3.5** cm
